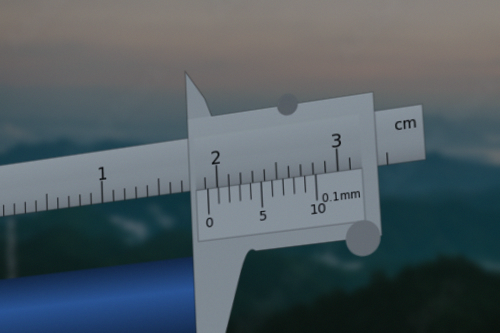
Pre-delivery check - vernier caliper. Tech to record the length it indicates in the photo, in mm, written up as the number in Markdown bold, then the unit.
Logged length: **19.2** mm
